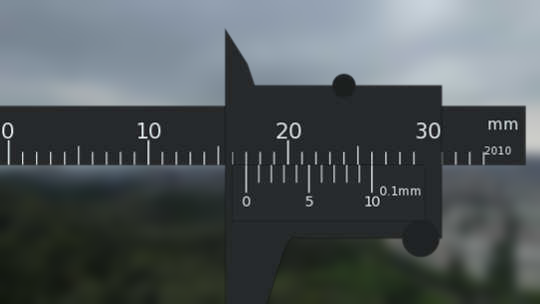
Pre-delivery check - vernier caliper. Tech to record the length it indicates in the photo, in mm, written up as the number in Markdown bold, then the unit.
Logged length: **17.0** mm
